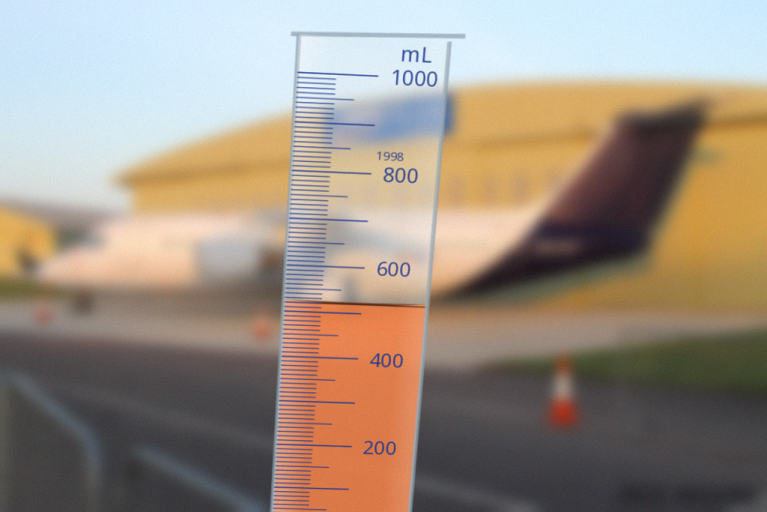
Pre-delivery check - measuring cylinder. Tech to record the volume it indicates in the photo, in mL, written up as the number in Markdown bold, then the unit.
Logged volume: **520** mL
